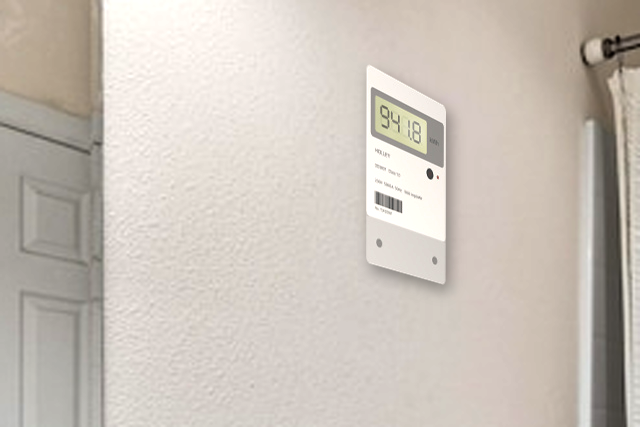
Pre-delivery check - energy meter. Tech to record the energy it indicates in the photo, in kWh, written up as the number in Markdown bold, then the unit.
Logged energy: **941.8** kWh
